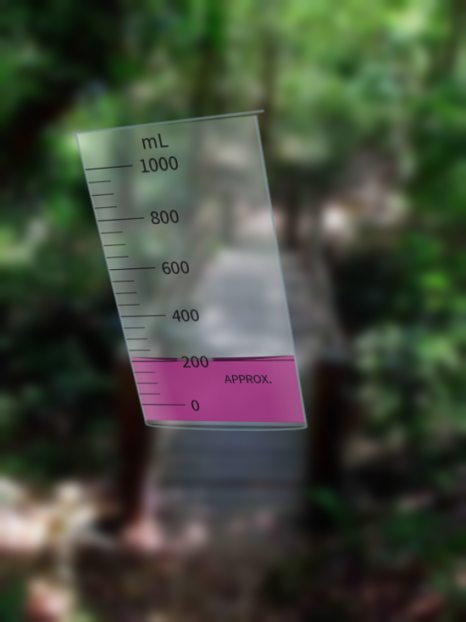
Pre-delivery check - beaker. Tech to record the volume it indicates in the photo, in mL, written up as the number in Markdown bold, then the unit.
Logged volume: **200** mL
